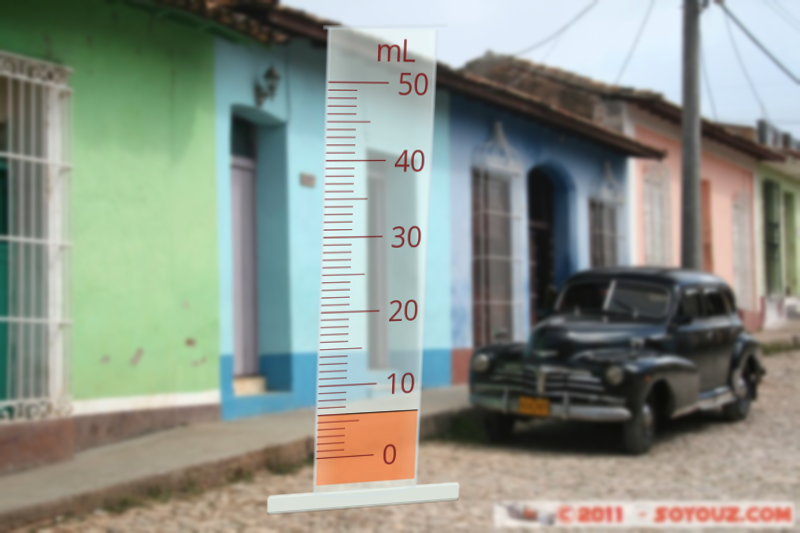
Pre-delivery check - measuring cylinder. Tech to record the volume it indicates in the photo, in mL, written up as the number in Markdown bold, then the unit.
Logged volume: **6** mL
